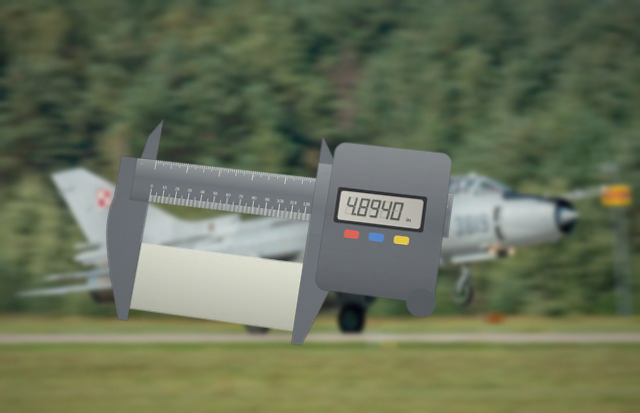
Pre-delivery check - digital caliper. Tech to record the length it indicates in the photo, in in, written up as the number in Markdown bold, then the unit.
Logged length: **4.8940** in
